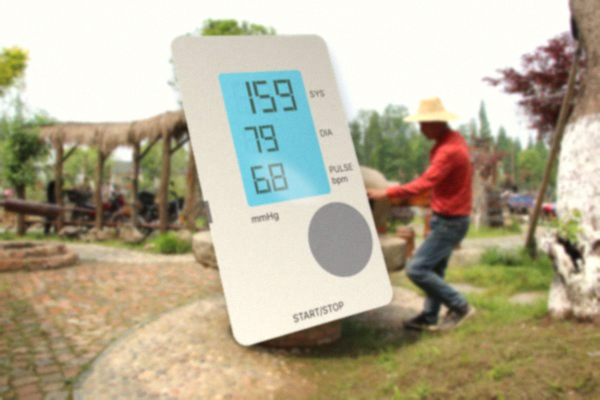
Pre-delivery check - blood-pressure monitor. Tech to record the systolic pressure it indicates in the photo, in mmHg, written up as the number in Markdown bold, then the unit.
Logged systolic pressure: **159** mmHg
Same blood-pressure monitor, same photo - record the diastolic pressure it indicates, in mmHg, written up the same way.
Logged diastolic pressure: **79** mmHg
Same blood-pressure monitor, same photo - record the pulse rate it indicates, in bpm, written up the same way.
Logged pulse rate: **68** bpm
